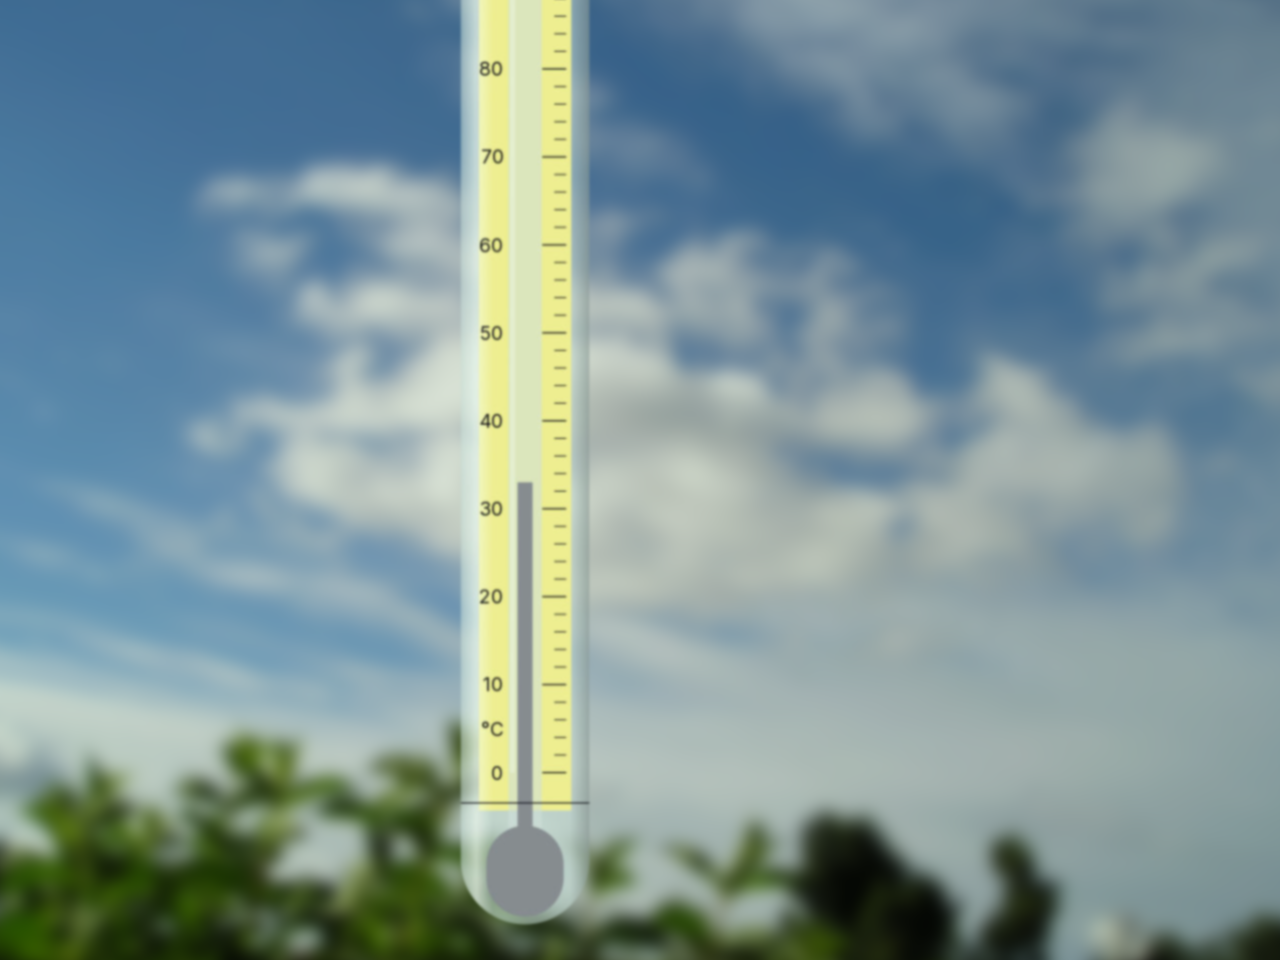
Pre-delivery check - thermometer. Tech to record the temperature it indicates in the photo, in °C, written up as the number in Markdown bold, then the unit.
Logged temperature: **33** °C
